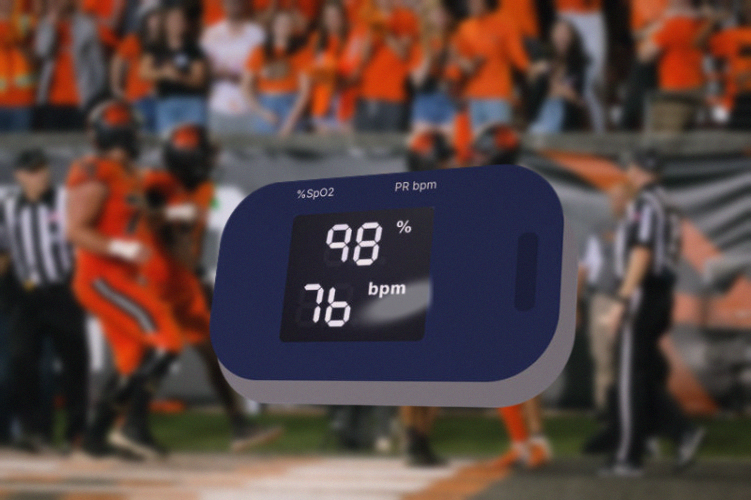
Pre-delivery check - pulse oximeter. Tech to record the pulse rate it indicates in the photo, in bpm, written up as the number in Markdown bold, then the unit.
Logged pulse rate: **76** bpm
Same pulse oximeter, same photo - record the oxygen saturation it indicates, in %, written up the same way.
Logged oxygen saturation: **98** %
